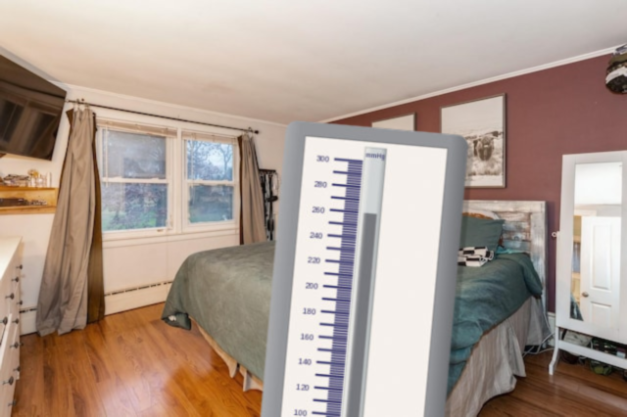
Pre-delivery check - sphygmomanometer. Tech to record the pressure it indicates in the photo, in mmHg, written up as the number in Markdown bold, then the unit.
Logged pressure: **260** mmHg
